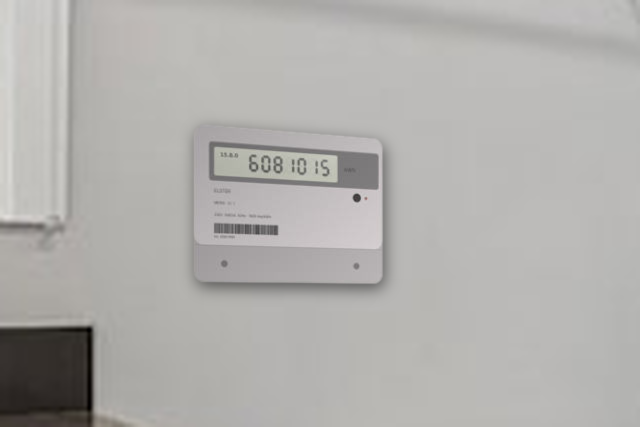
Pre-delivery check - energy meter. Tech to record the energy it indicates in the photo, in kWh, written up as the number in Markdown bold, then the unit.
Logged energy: **6081015** kWh
